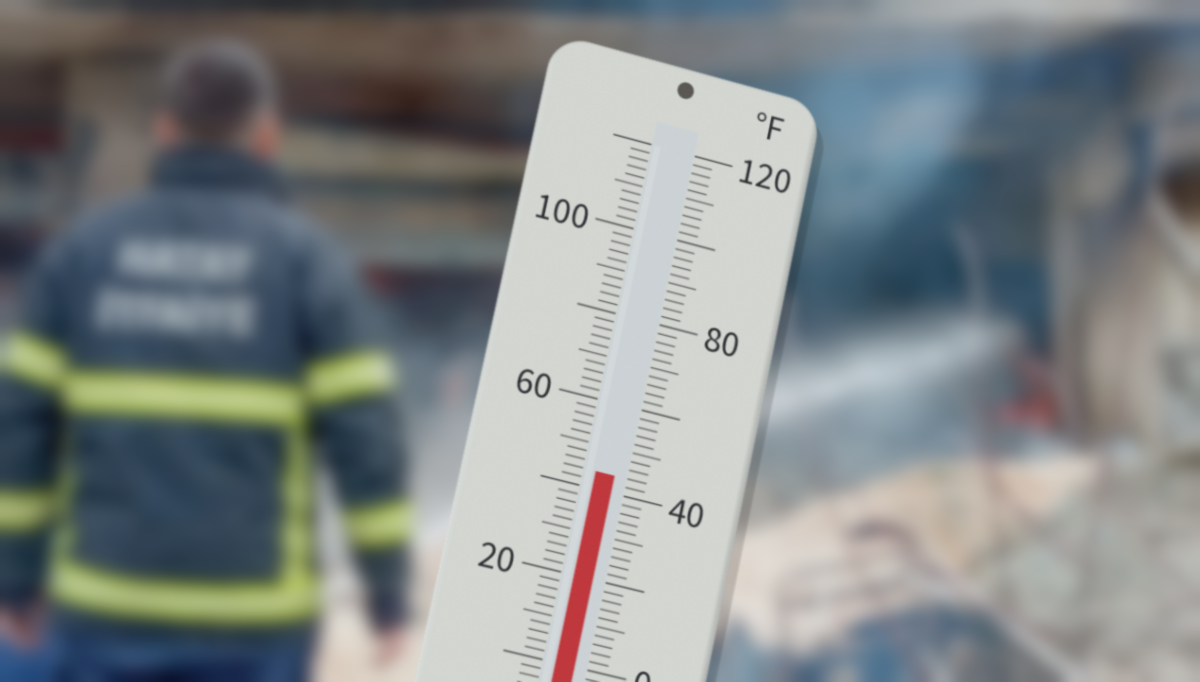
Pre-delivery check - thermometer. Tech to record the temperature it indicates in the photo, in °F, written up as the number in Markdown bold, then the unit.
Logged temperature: **44** °F
